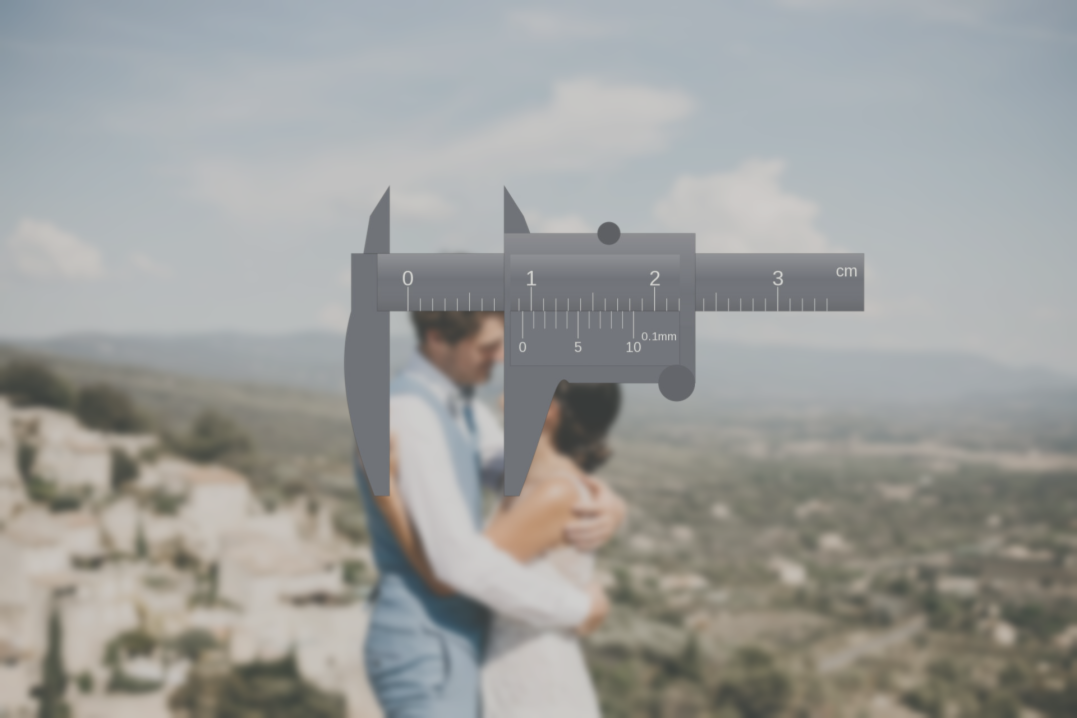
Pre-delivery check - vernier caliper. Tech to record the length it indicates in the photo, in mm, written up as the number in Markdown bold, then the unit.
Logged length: **9.3** mm
